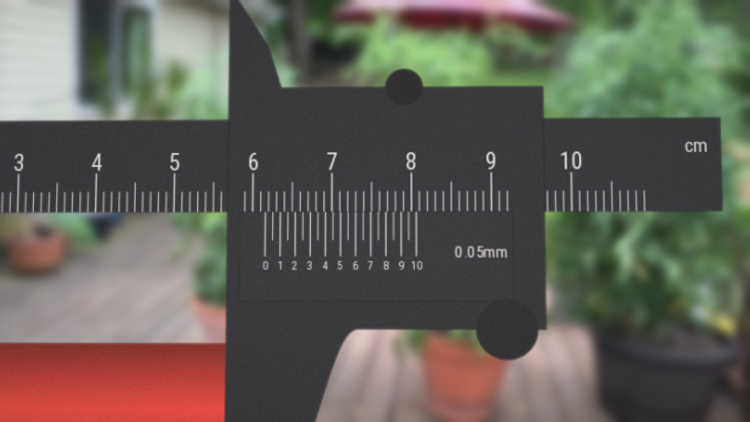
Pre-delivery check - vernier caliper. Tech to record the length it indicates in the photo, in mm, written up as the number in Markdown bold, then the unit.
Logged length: **61.6** mm
